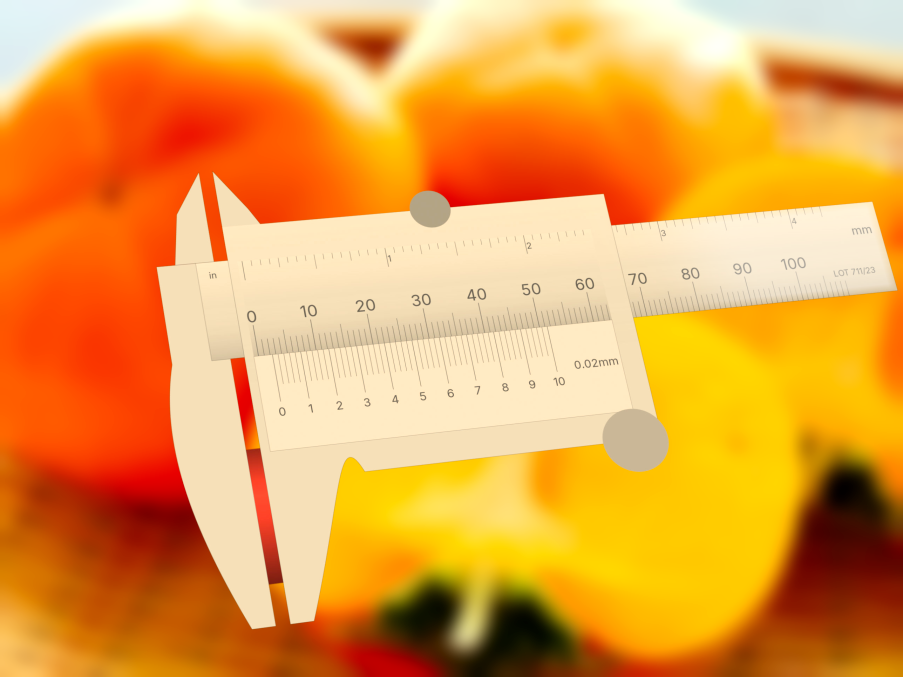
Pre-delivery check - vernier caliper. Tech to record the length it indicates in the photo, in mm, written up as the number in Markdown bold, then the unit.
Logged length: **2.4** mm
